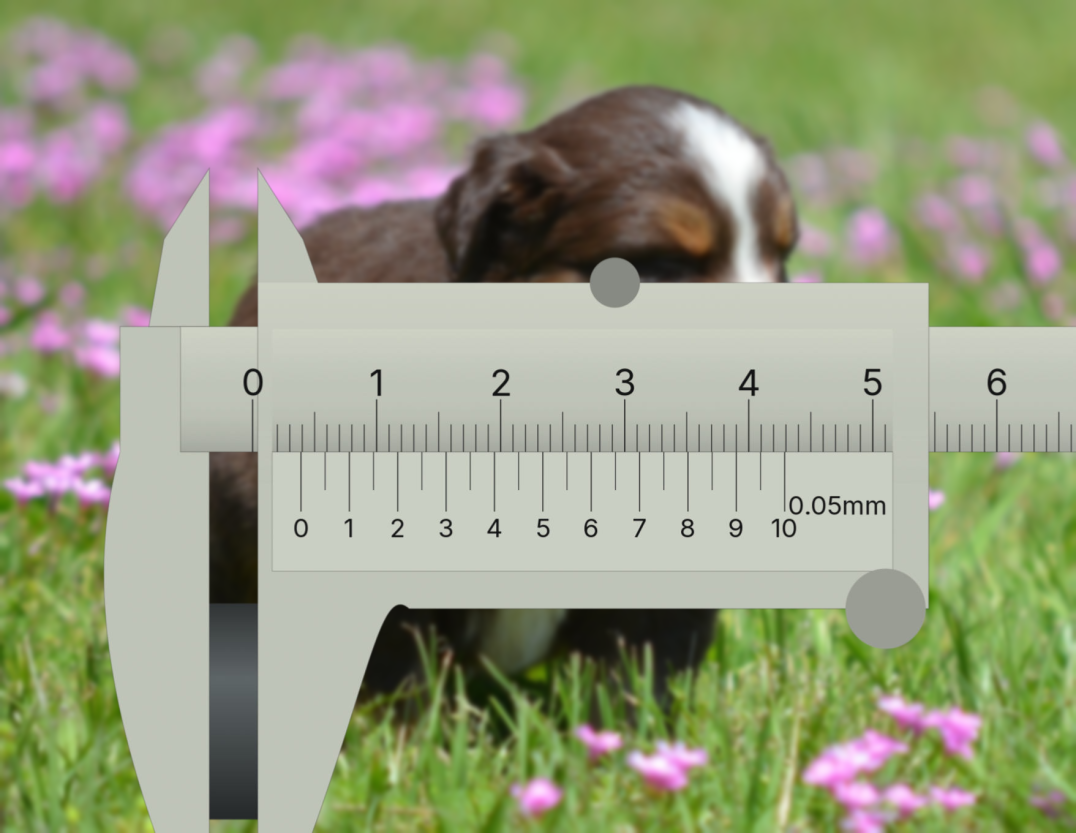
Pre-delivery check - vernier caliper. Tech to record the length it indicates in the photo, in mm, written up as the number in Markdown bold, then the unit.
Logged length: **3.9** mm
